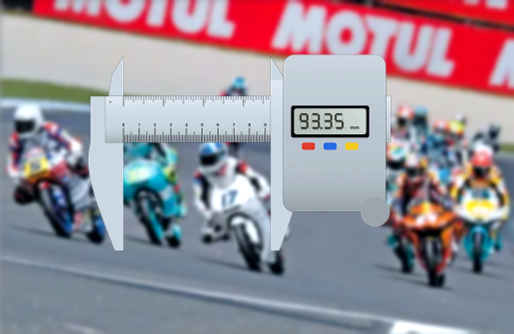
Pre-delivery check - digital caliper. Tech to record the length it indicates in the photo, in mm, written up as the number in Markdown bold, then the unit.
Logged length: **93.35** mm
